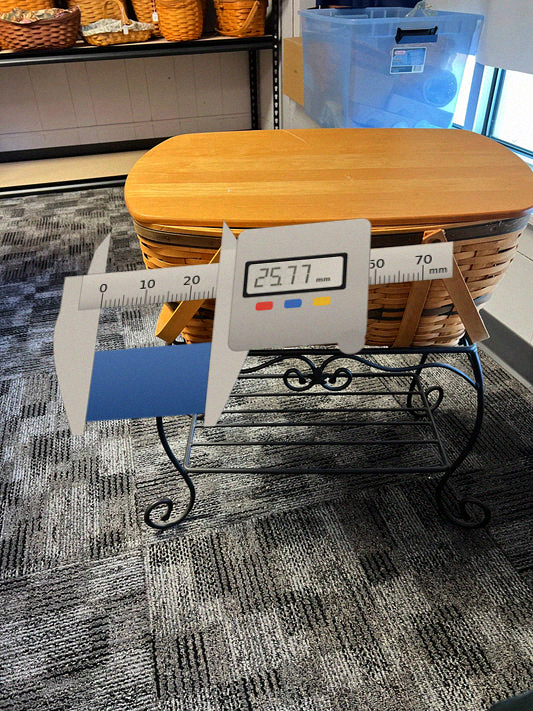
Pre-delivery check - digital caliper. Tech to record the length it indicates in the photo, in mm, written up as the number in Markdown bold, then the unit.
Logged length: **25.77** mm
